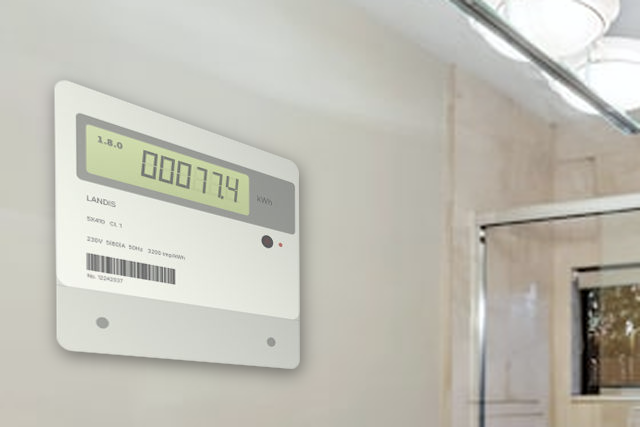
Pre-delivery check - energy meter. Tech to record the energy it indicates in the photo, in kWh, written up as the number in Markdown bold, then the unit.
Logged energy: **77.4** kWh
